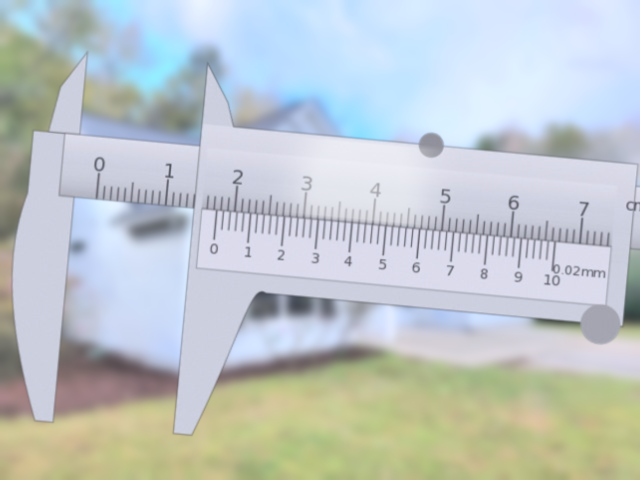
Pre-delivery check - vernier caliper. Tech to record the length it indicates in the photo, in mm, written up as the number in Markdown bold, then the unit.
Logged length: **17.4** mm
